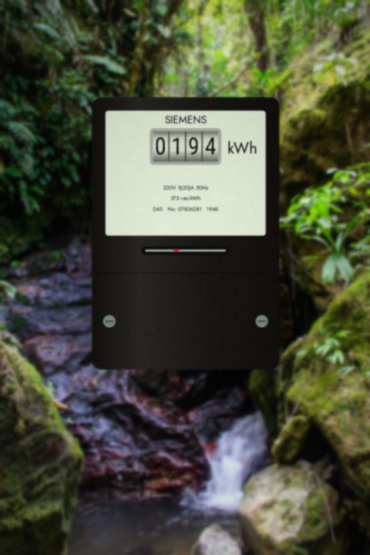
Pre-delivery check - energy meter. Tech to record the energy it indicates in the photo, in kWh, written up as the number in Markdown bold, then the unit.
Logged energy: **194** kWh
